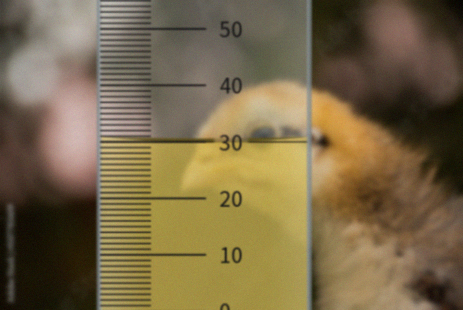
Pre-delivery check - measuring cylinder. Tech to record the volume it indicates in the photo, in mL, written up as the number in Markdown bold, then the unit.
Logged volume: **30** mL
